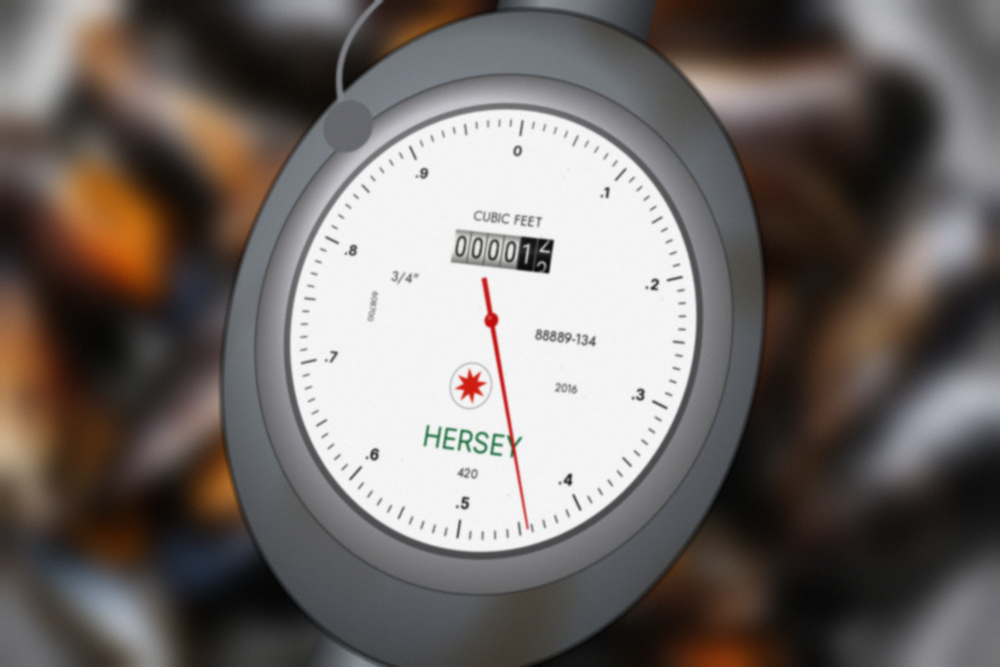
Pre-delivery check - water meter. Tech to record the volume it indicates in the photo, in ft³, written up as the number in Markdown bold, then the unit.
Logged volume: **12.44** ft³
